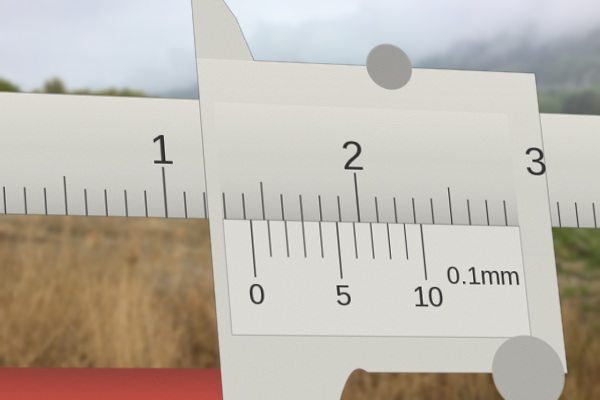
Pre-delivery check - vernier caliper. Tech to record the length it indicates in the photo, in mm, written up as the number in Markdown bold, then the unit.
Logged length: **14.3** mm
